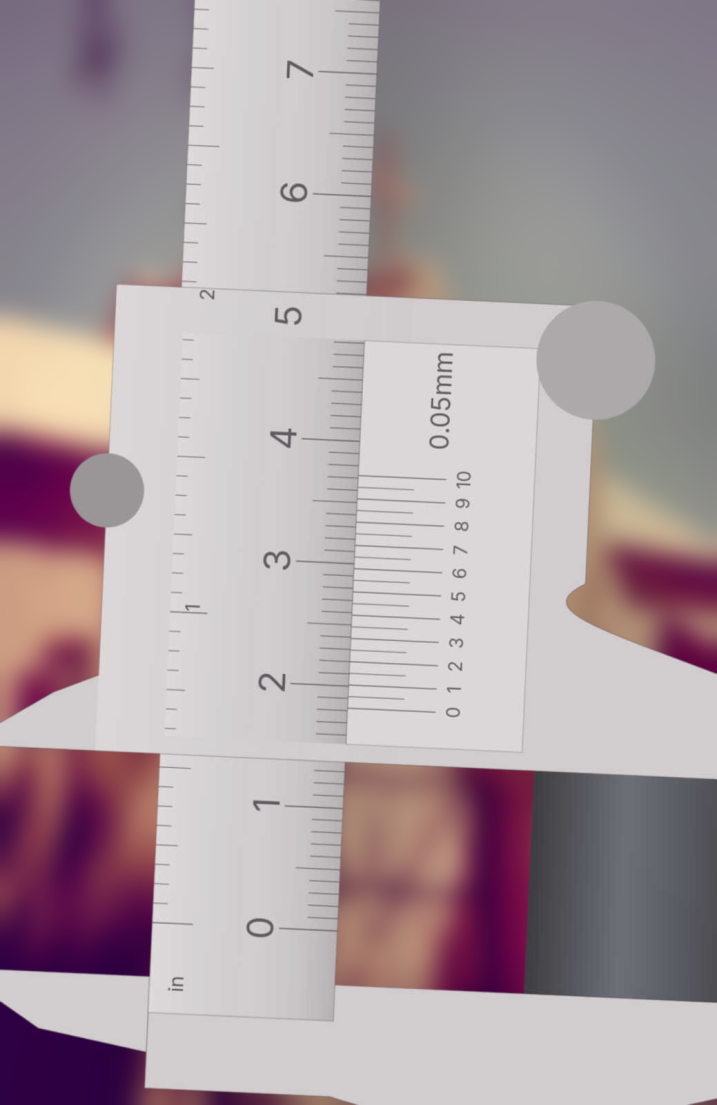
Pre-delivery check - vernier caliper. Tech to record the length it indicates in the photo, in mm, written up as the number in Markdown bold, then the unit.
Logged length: **18.2** mm
